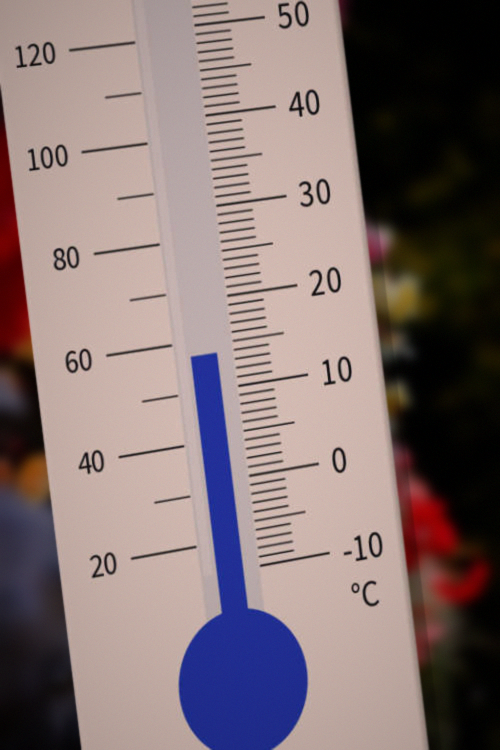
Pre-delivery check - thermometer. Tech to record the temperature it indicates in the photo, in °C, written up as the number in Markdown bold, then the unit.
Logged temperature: **14** °C
